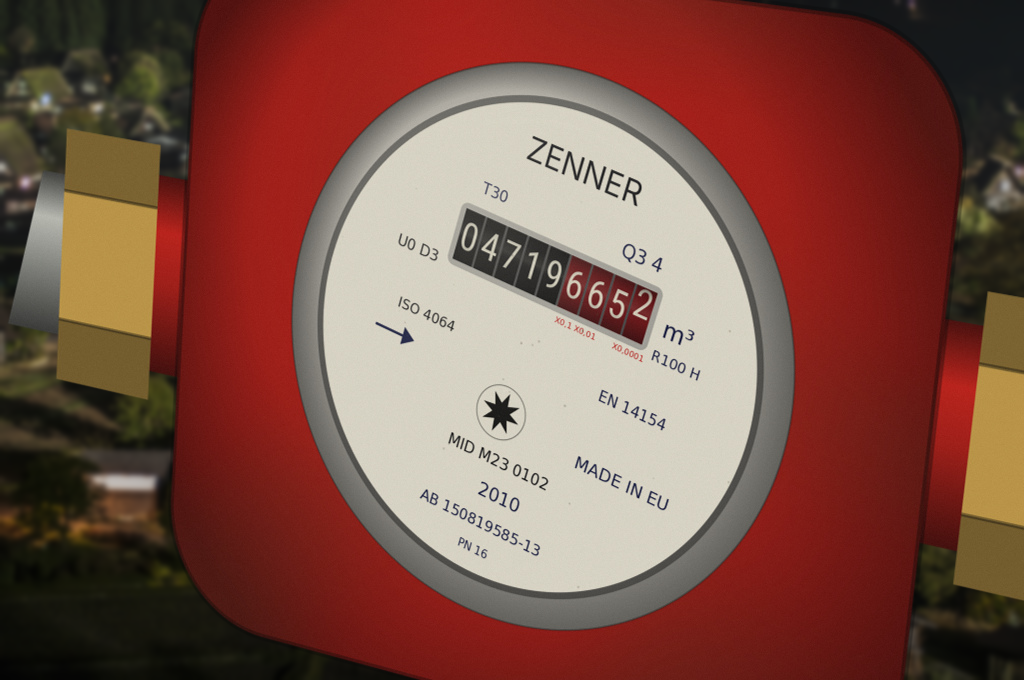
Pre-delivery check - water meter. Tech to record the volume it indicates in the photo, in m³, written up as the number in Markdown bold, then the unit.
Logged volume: **4719.6652** m³
